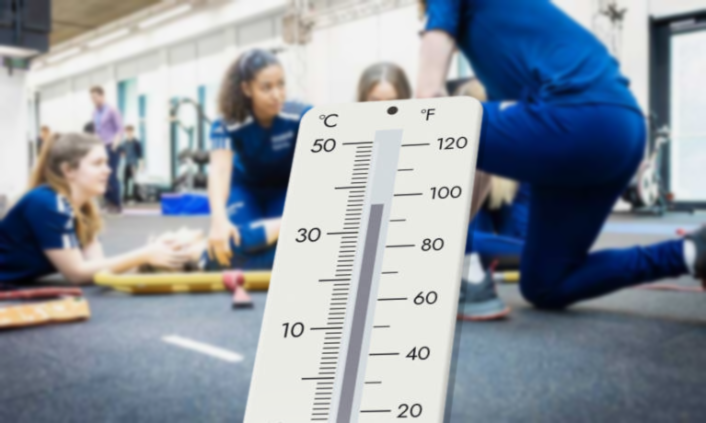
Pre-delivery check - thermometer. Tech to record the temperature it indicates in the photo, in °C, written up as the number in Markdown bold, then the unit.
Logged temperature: **36** °C
